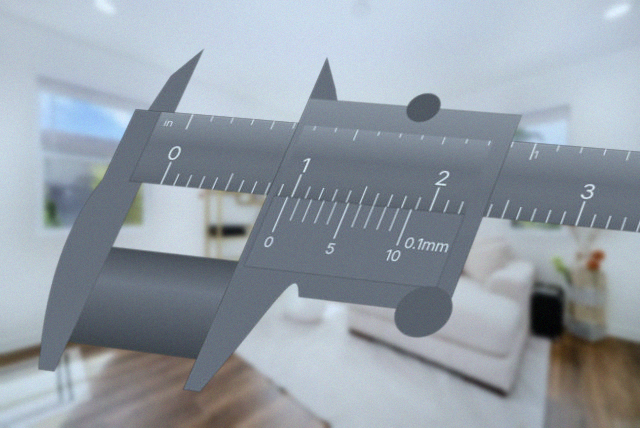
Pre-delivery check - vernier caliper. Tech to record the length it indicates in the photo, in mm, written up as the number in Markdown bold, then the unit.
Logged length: **9.7** mm
